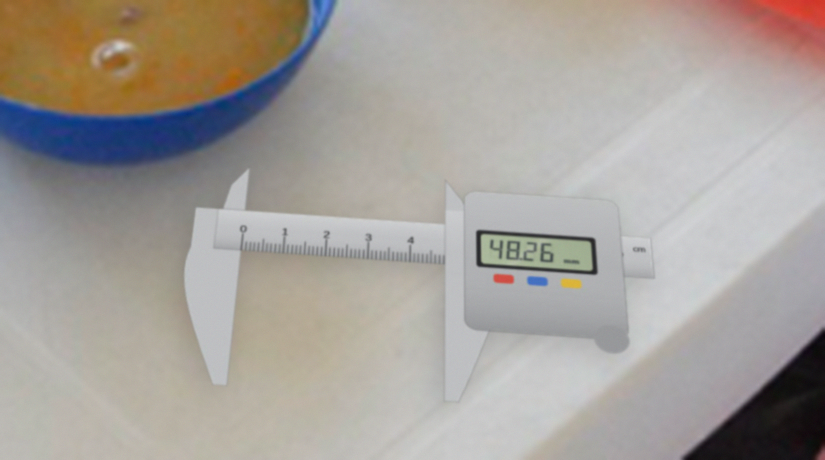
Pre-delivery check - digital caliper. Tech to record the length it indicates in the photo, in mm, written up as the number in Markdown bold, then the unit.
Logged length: **48.26** mm
